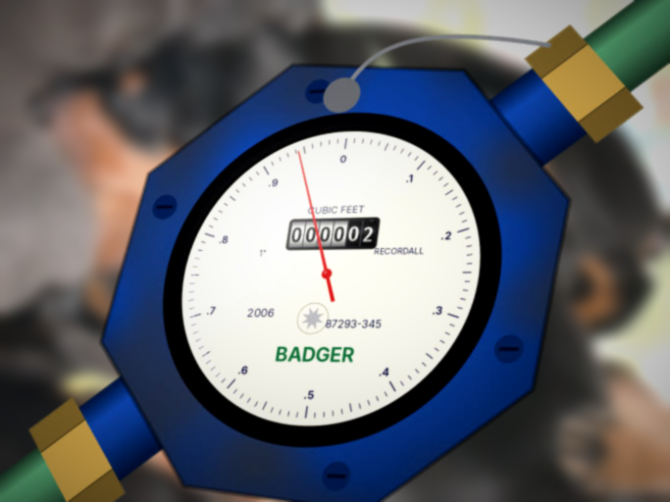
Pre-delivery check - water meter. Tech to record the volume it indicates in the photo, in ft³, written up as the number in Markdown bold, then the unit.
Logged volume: **1.94** ft³
